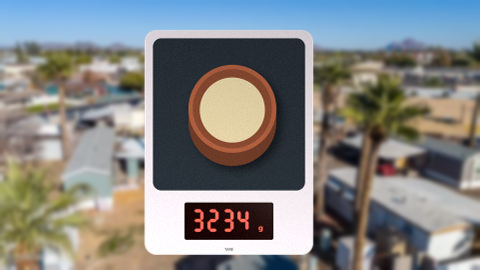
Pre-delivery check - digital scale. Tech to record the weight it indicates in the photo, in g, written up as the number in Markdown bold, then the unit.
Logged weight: **3234** g
